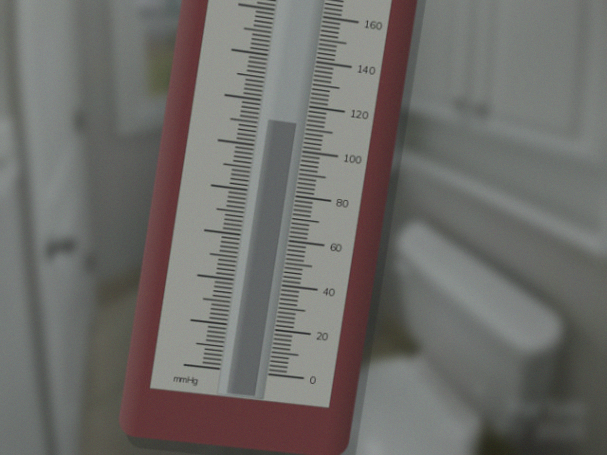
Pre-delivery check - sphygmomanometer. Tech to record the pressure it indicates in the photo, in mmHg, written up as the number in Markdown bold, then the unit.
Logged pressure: **112** mmHg
